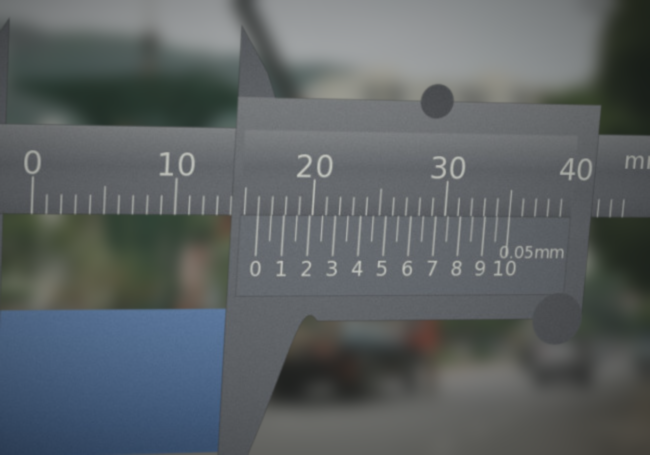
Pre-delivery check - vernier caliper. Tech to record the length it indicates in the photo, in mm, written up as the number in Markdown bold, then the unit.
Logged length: **16.0** mm
